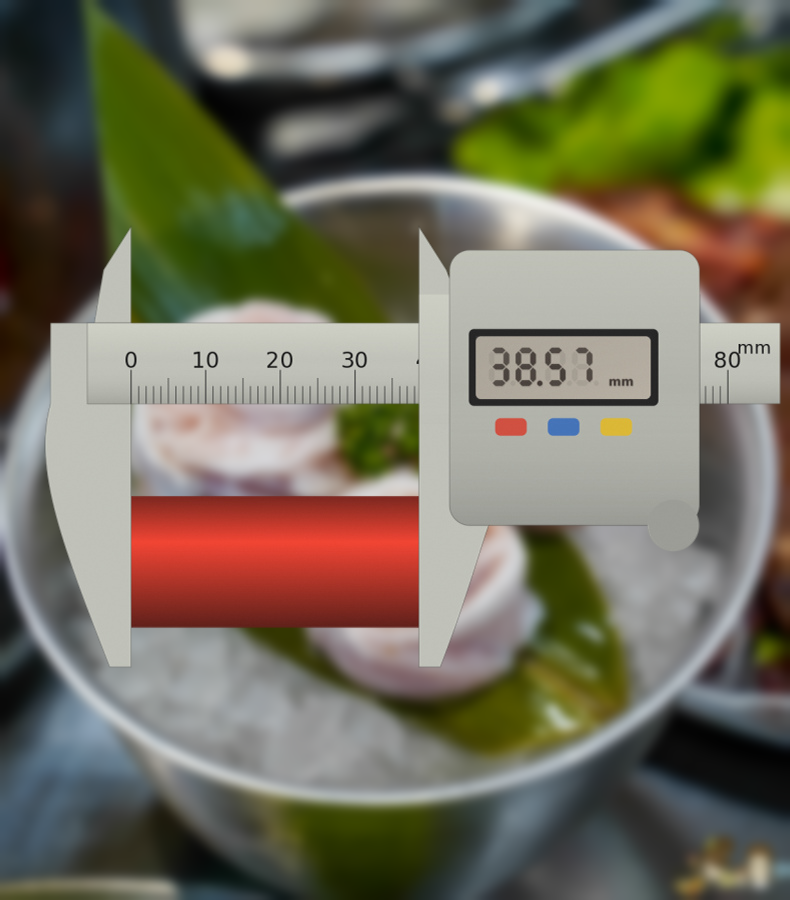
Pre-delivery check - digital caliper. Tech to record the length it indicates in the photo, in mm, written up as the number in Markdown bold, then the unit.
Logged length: **38.57** mm
